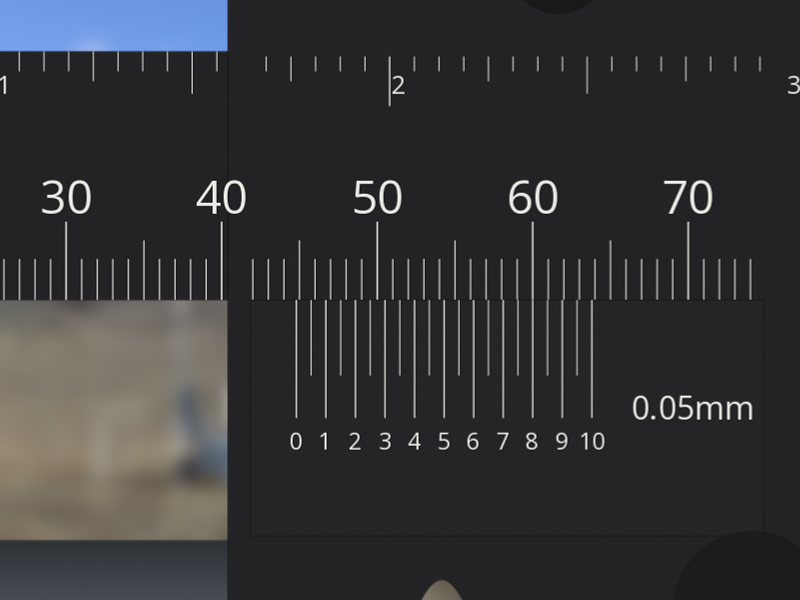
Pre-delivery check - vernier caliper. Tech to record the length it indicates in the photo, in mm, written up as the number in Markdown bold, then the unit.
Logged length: **44.8** mm
